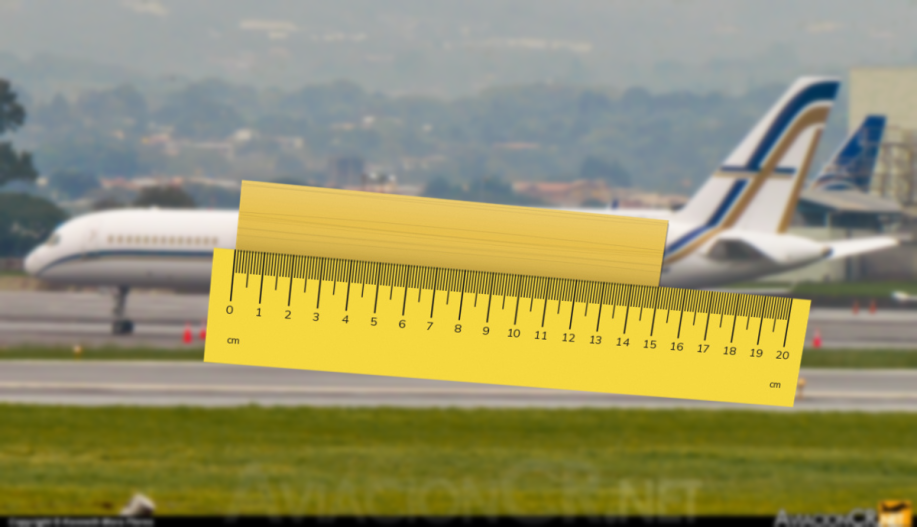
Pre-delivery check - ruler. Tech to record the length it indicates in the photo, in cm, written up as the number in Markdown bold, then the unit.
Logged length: **15** cm
